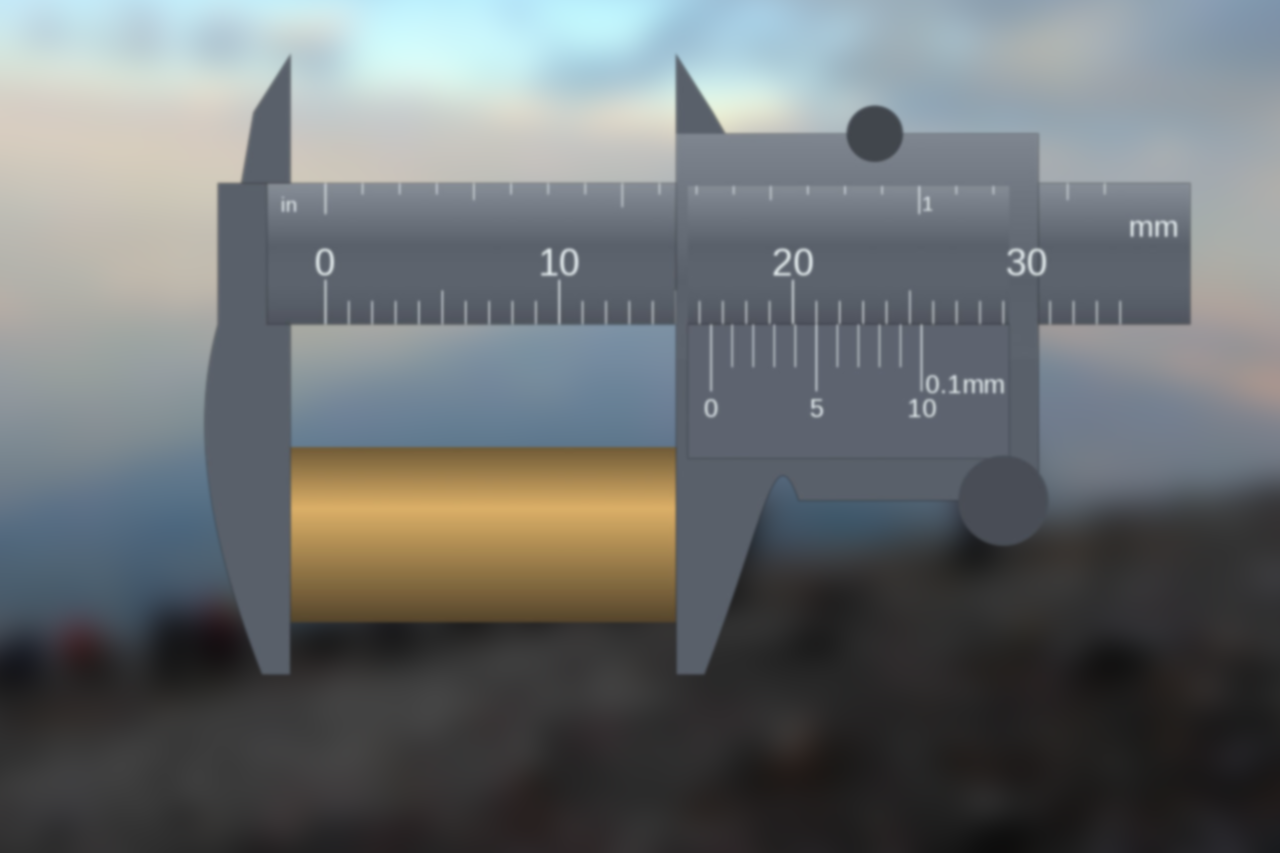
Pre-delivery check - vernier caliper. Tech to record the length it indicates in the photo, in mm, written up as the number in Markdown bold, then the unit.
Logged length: **16.5** mm
